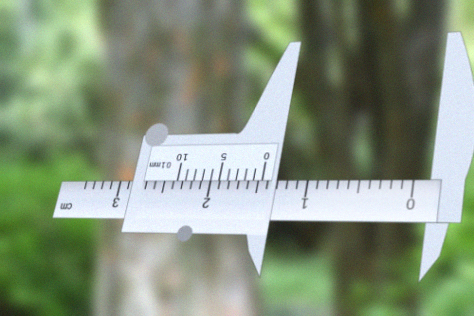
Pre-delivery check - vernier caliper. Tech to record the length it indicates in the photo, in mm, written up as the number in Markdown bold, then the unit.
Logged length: **14.6** mm
